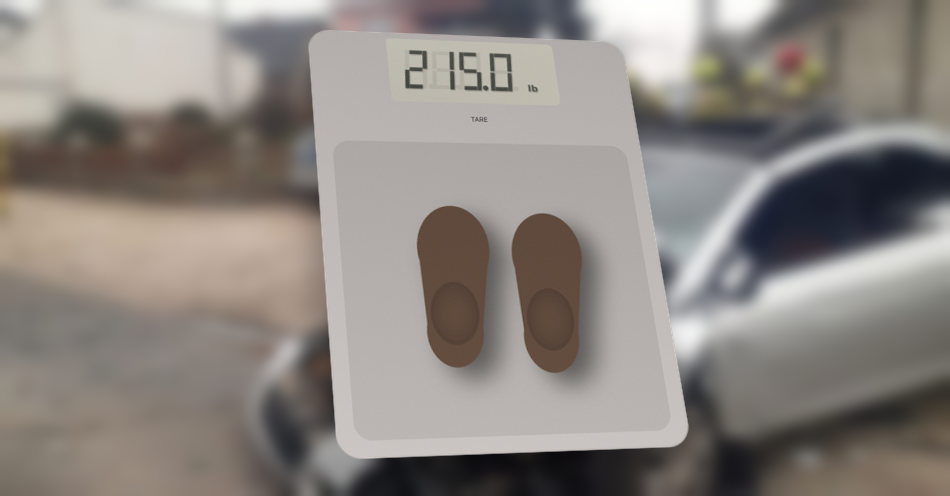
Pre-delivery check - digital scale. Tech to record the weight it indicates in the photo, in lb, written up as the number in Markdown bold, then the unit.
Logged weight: **215.0** lb
